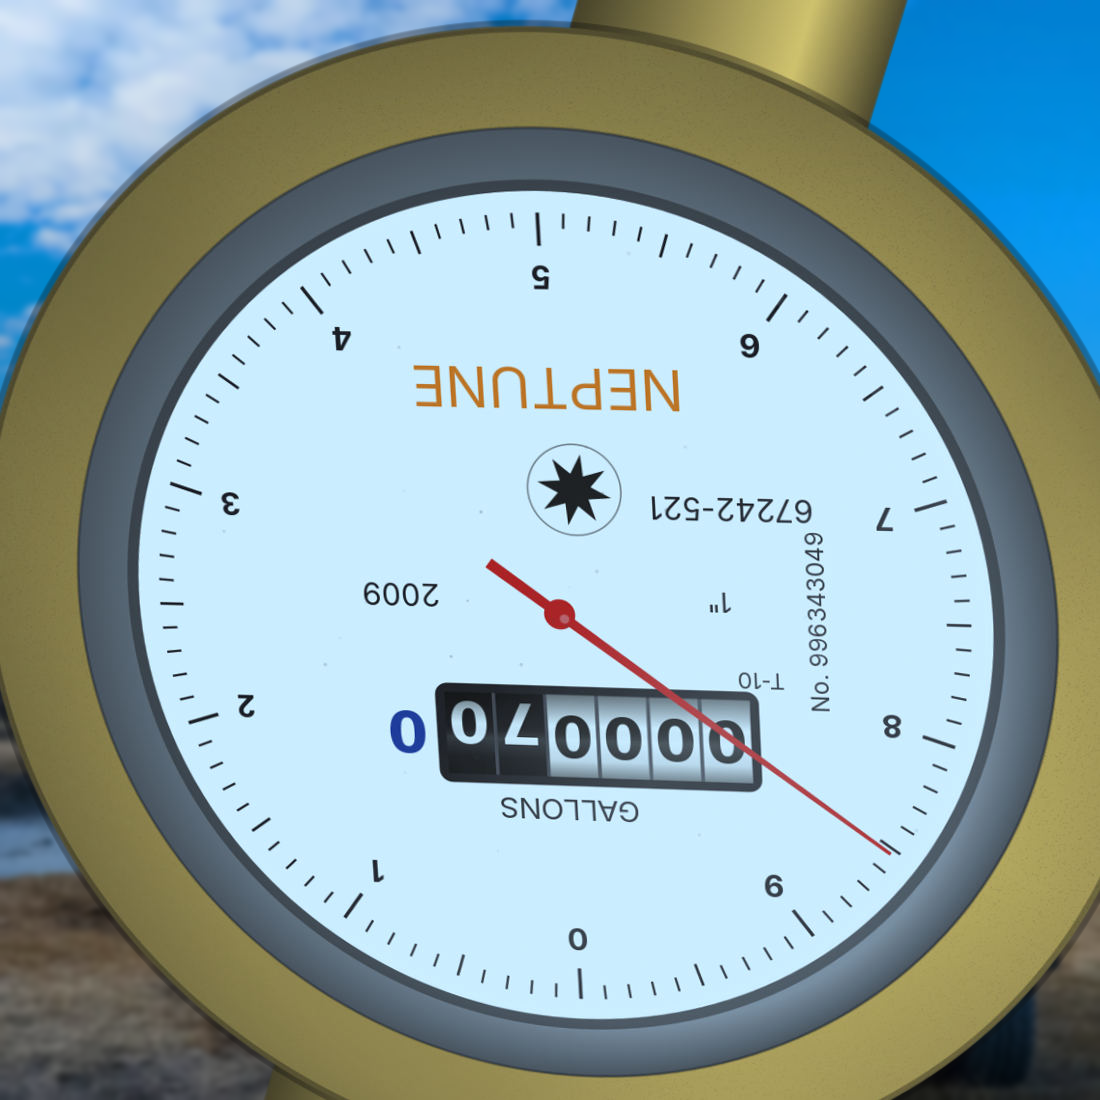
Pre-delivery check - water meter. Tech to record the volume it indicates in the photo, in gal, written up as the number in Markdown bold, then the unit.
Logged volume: **698.5** gal
